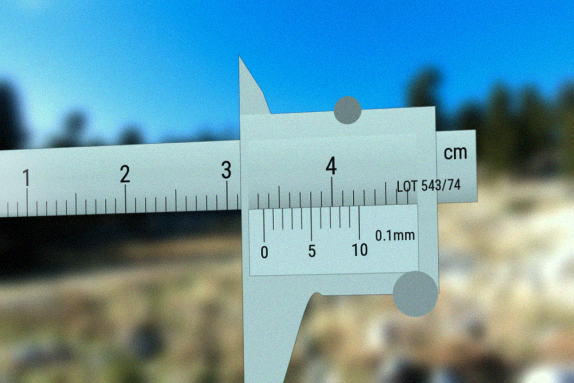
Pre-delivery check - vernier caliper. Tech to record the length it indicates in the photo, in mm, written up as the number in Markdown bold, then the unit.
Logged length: **33.5** mm
